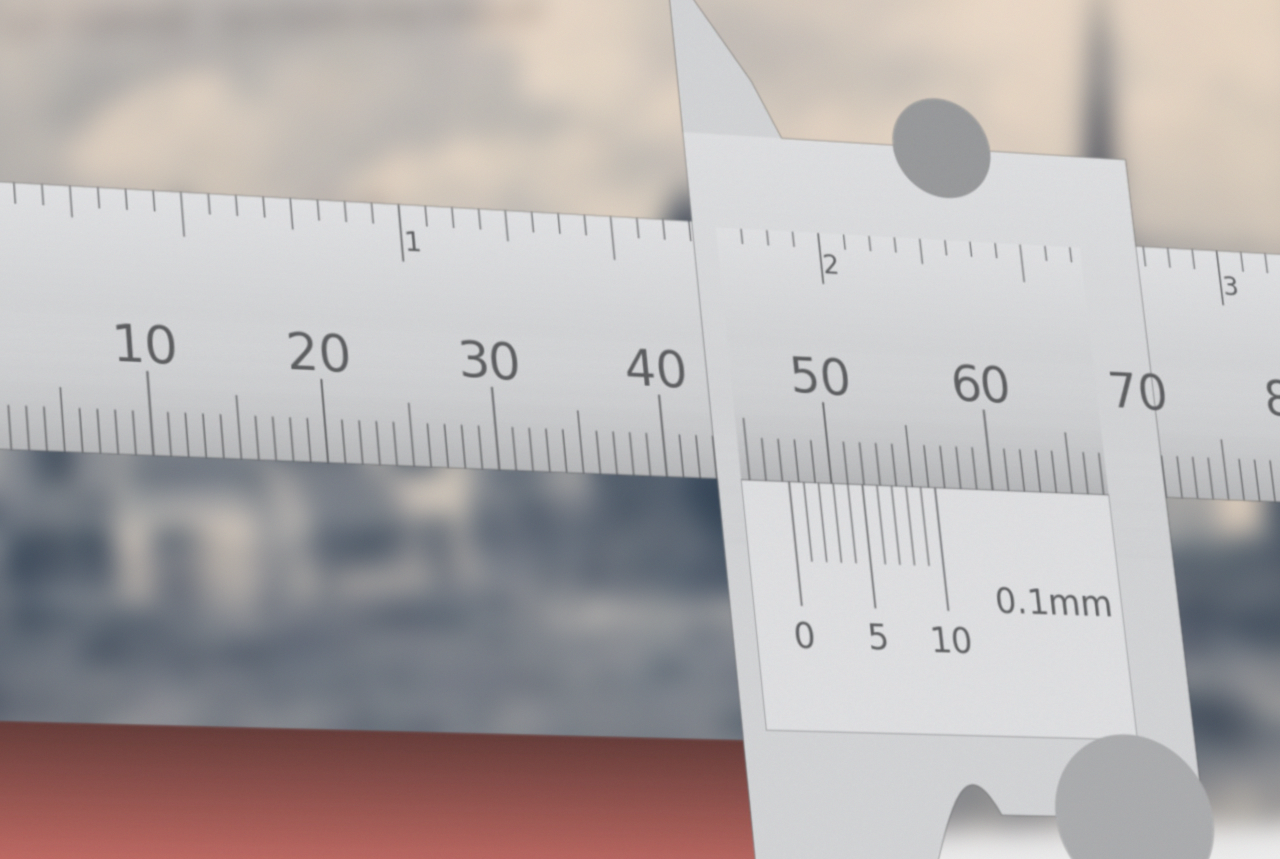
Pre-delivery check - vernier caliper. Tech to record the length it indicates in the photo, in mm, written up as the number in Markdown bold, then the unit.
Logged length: **47.4** mm
